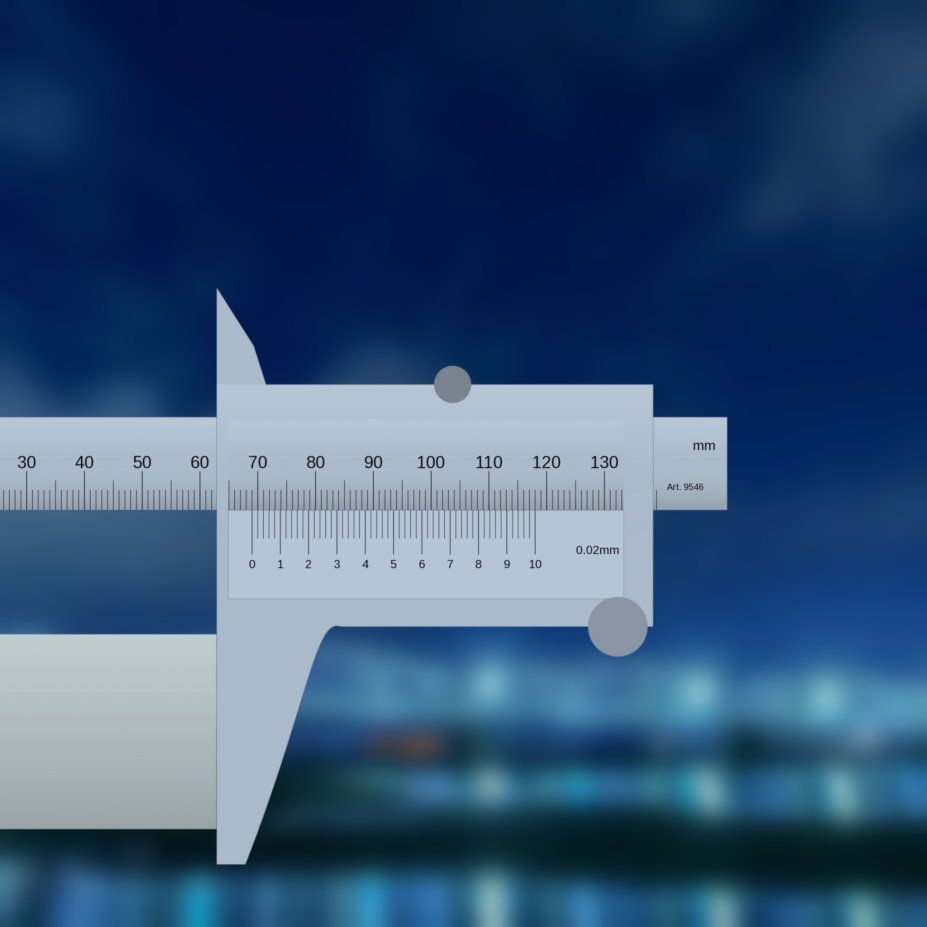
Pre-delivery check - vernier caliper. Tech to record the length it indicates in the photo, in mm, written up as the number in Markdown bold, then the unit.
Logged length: **69.0** mm
